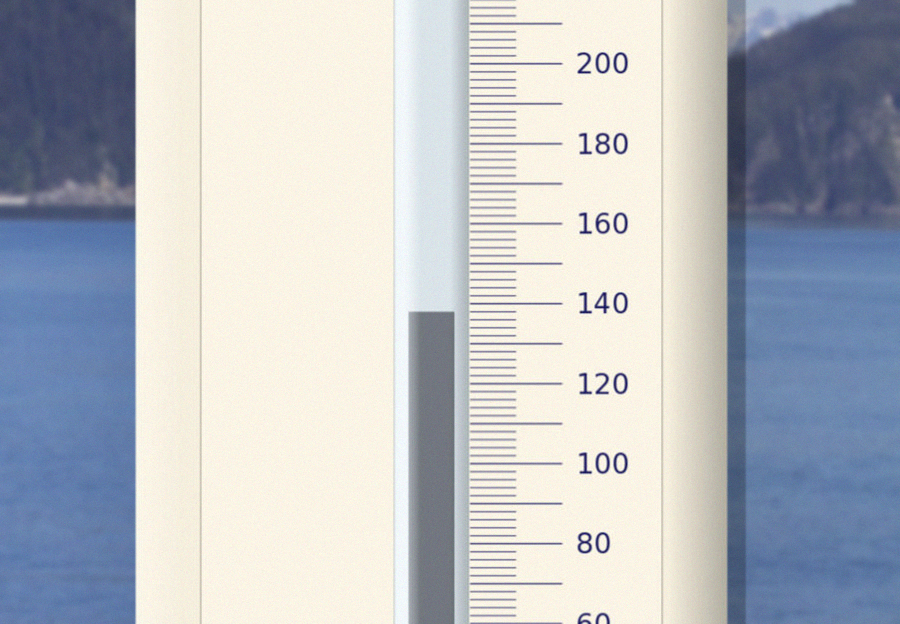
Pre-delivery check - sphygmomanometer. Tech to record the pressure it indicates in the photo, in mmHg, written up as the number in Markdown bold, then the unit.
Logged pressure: **138** mmHg
